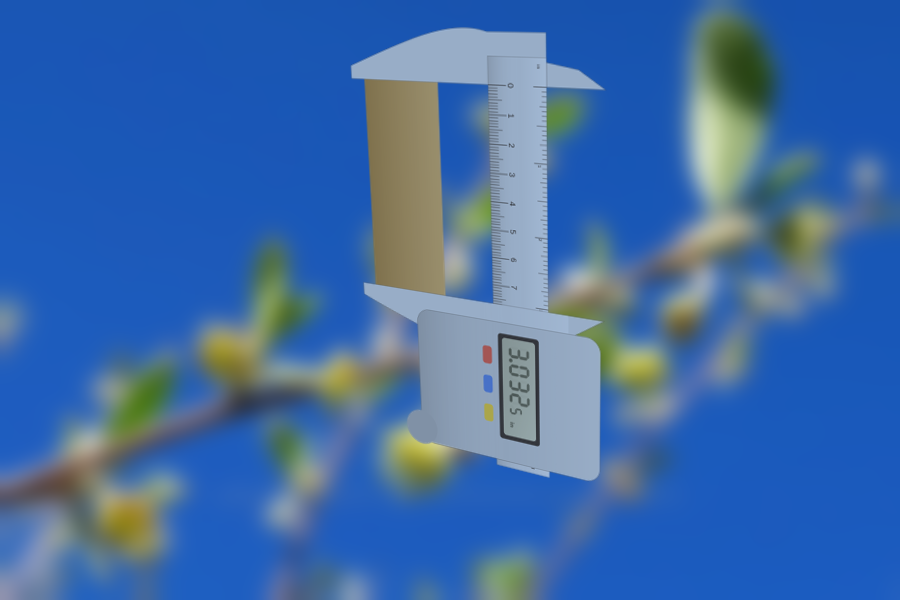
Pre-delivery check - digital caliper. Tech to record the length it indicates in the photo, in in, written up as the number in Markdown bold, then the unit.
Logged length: **3.0325** in
